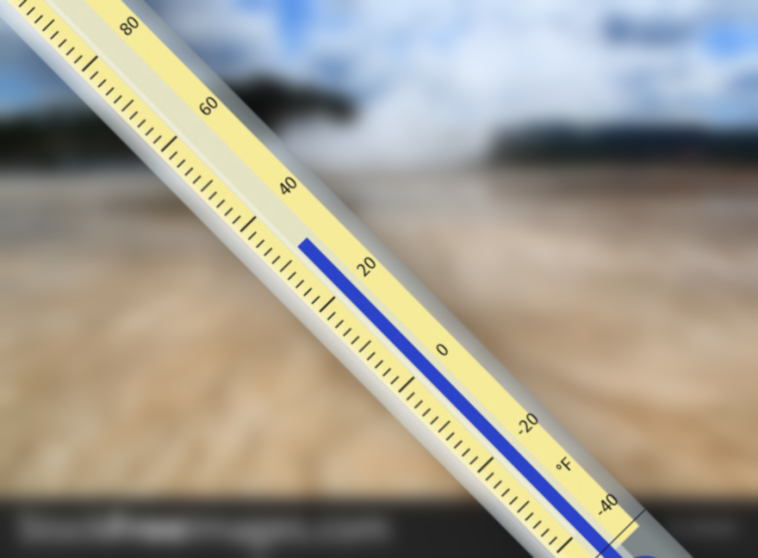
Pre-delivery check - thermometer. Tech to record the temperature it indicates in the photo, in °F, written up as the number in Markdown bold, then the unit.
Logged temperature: **31** °F
